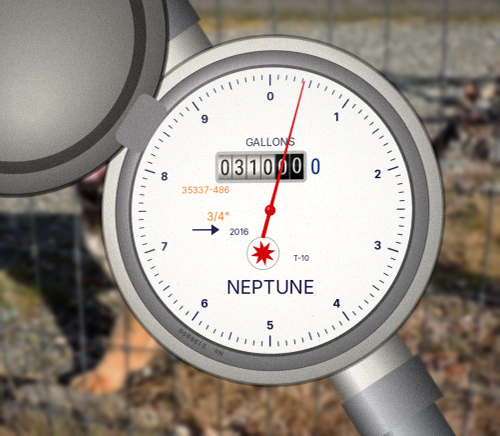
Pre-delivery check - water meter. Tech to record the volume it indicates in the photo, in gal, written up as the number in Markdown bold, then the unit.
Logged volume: **310000.4** gal
